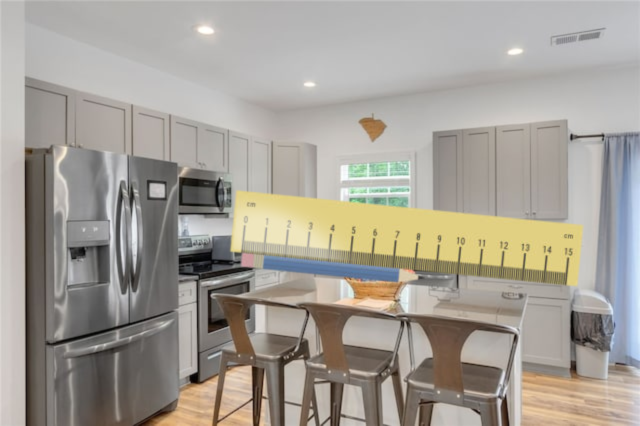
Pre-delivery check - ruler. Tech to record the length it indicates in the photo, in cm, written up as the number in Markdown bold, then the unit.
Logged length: **8.5** cm
